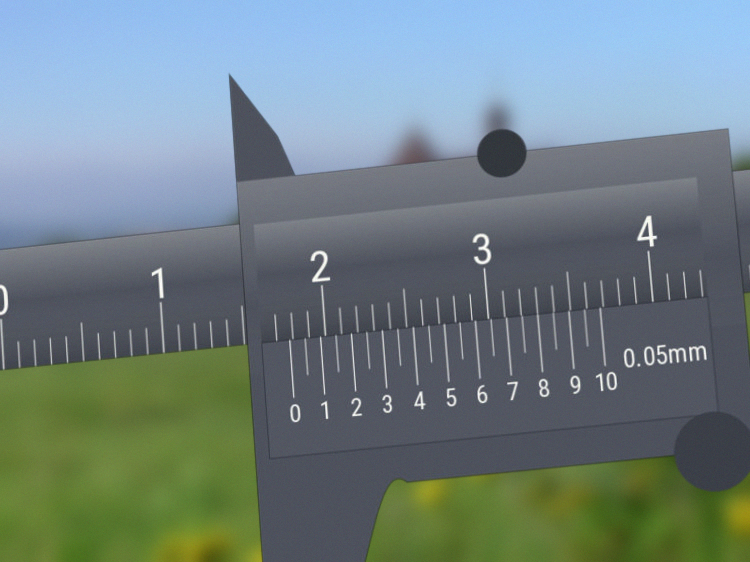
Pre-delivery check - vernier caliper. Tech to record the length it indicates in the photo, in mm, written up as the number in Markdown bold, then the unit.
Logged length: **17.8** mm
